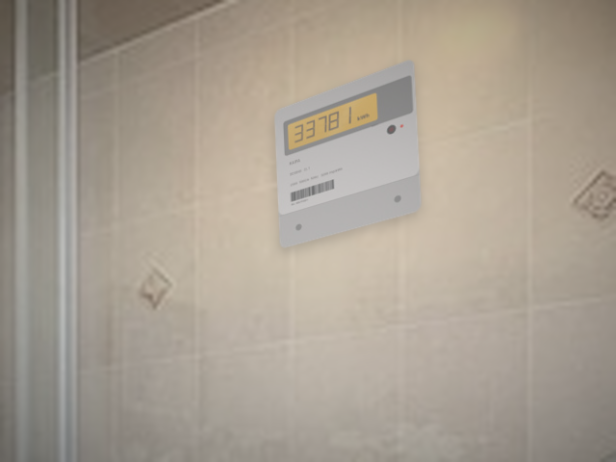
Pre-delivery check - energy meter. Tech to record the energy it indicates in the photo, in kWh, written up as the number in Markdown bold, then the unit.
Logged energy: **33781** kWh
